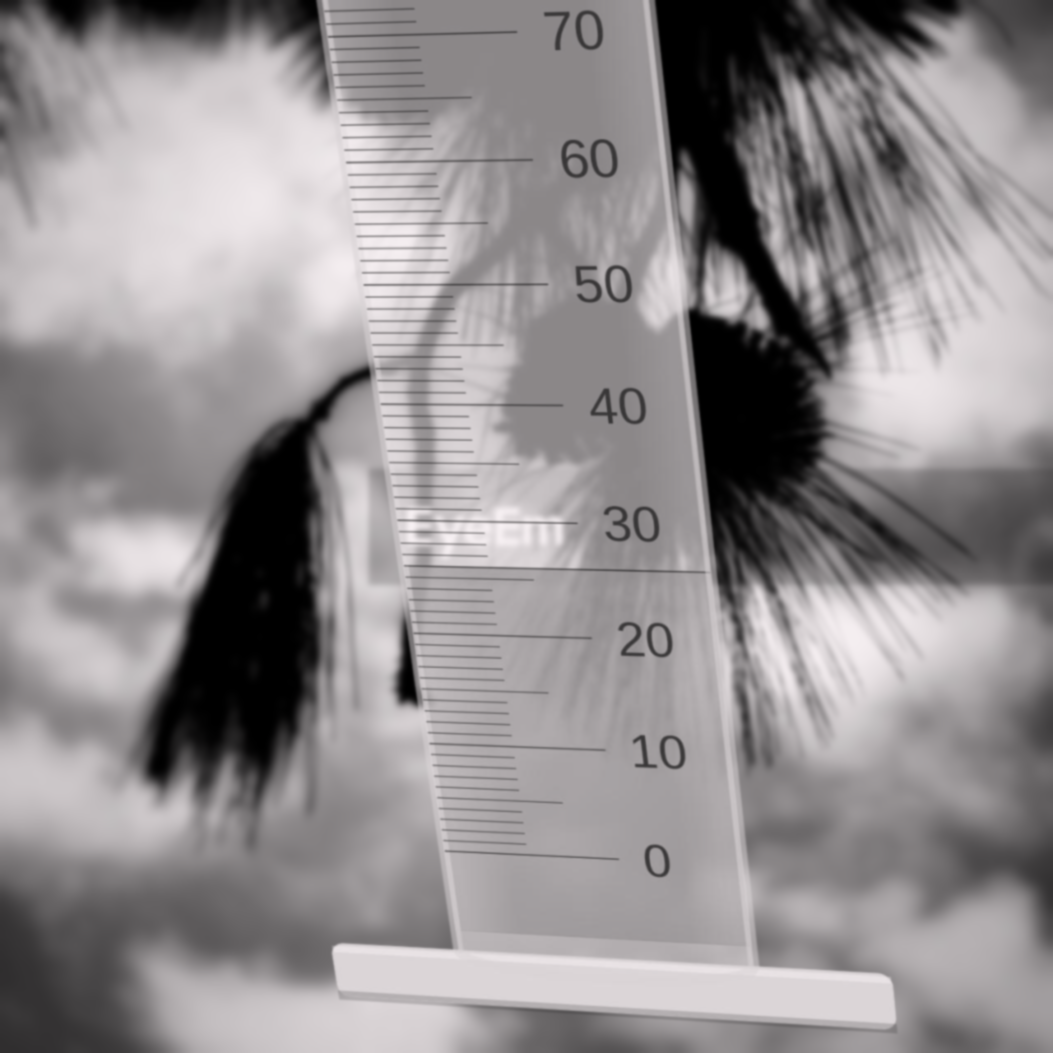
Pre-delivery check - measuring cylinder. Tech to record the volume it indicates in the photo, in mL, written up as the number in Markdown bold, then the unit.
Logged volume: **26** mL
